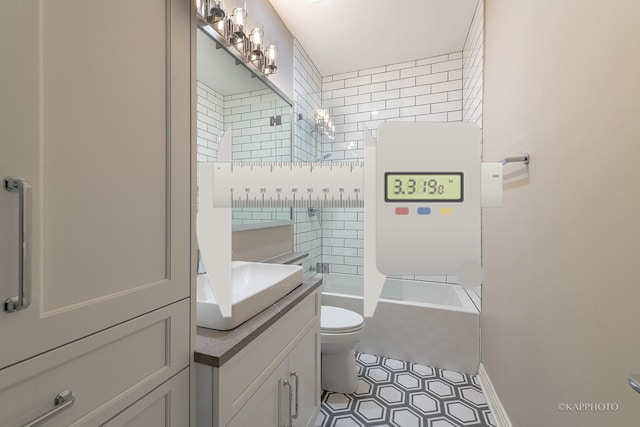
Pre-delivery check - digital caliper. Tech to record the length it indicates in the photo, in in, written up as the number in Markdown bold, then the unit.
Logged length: **3.3190** in
